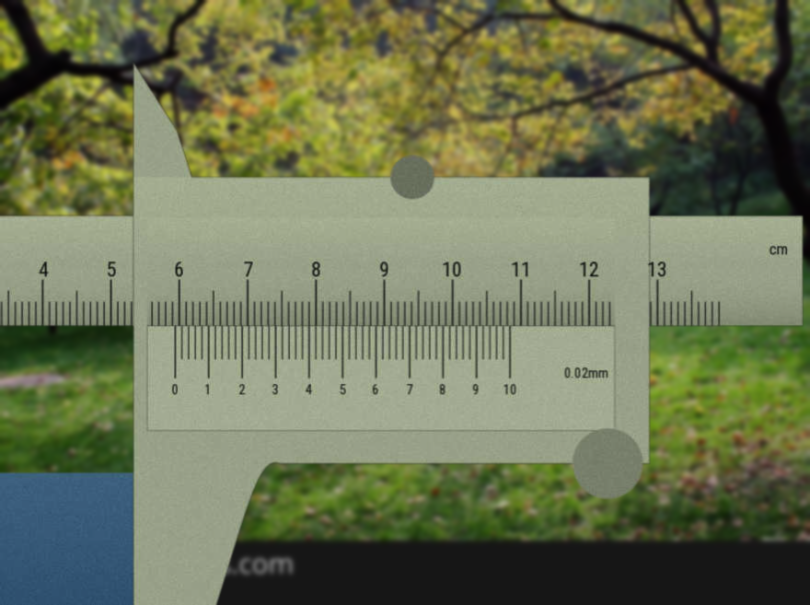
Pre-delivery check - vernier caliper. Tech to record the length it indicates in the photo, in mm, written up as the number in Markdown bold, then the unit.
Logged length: **59.4** mm
